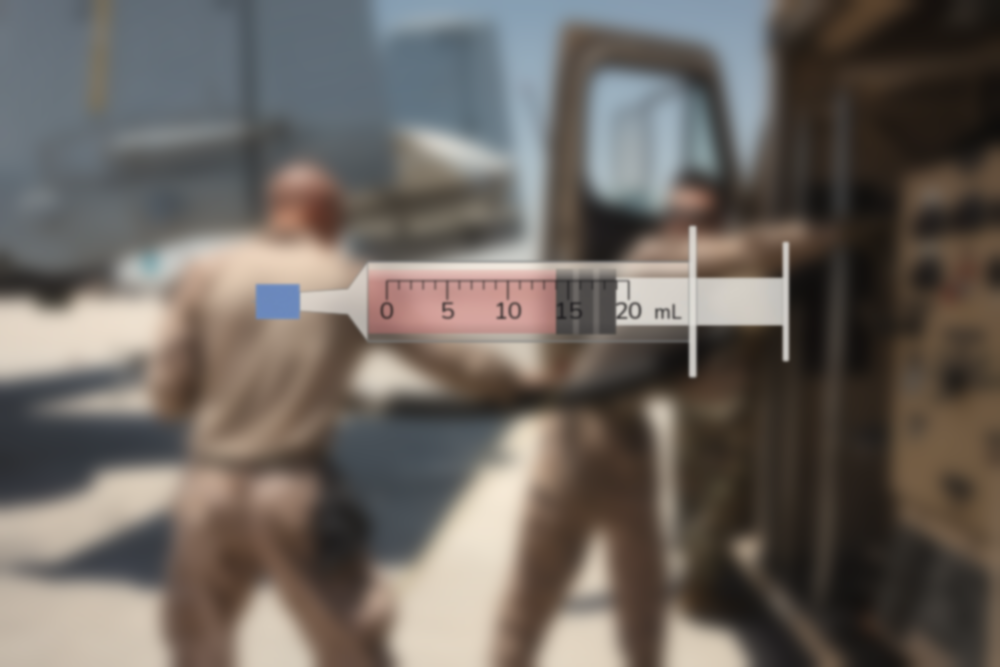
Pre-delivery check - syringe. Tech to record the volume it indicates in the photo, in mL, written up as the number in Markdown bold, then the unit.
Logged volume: **14** mL
